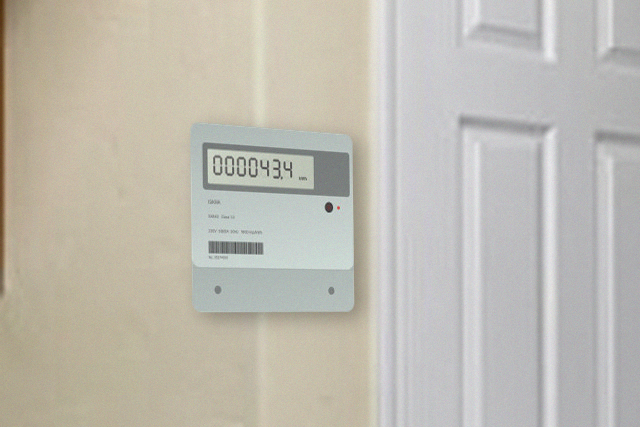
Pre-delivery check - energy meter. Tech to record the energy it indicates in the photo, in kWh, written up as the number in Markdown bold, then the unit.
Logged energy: **43.4** kWh
